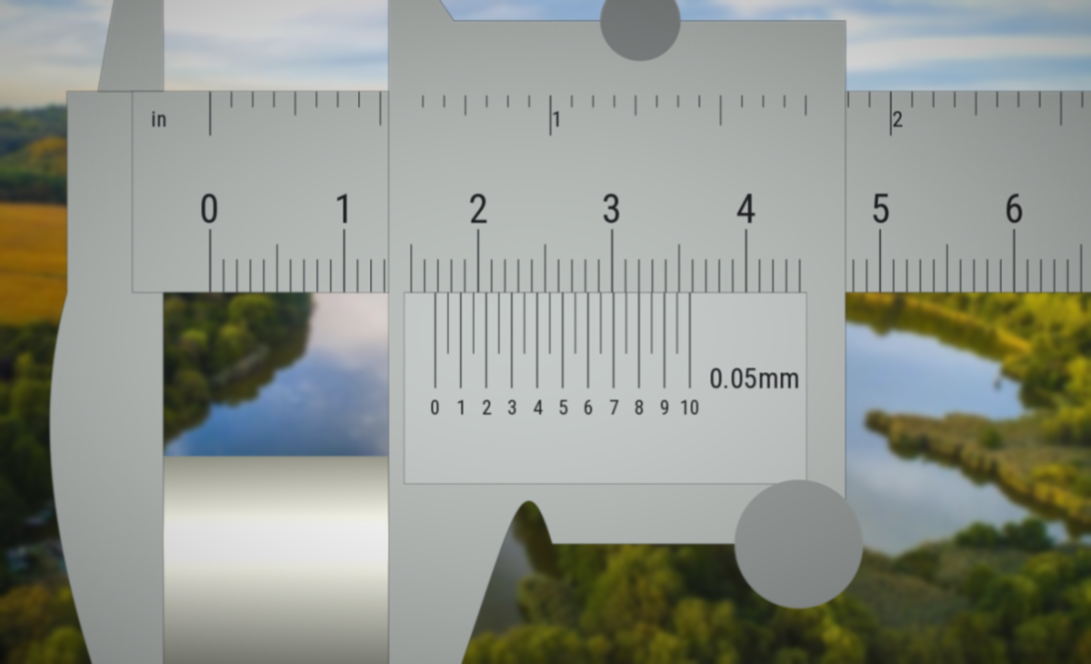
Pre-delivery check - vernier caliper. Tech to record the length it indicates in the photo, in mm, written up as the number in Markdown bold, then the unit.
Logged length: **16.8** mm
